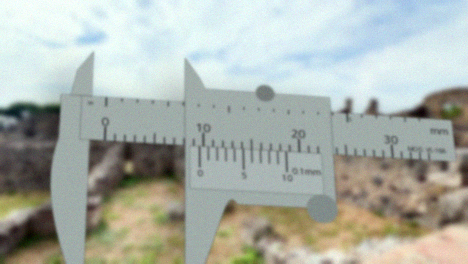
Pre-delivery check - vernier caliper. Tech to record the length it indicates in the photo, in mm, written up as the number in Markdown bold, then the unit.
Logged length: **9.6** mm
